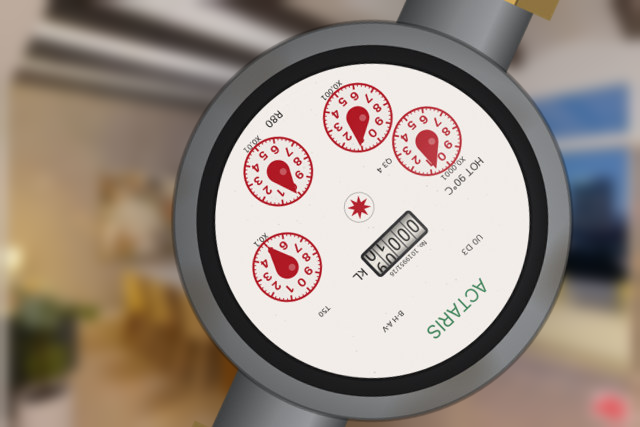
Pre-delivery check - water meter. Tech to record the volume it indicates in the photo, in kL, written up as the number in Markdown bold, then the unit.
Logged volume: **9.5010** kL
